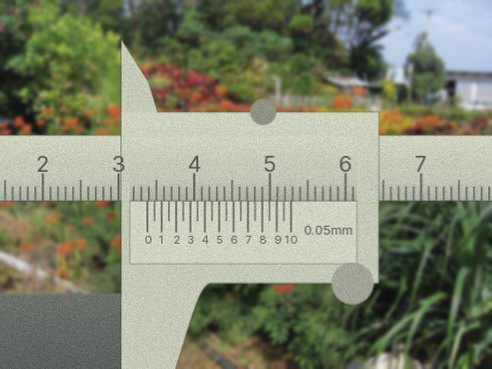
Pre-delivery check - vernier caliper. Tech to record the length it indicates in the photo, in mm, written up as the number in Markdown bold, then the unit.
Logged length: **33.8** mm
